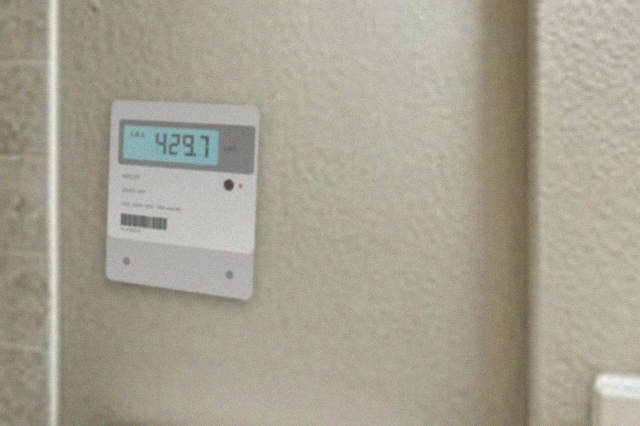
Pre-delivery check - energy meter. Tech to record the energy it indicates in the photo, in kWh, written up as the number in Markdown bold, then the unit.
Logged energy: **429.7** kWh
